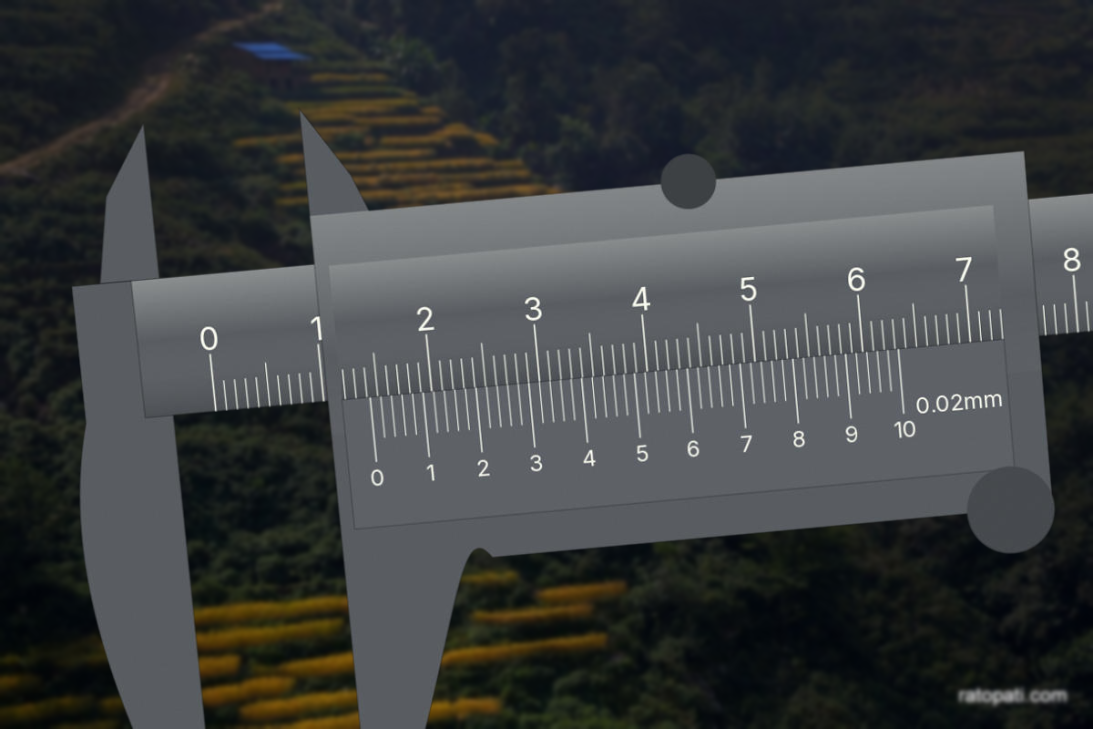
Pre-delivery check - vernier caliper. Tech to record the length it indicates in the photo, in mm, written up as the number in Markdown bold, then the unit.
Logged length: **14.3** mm
